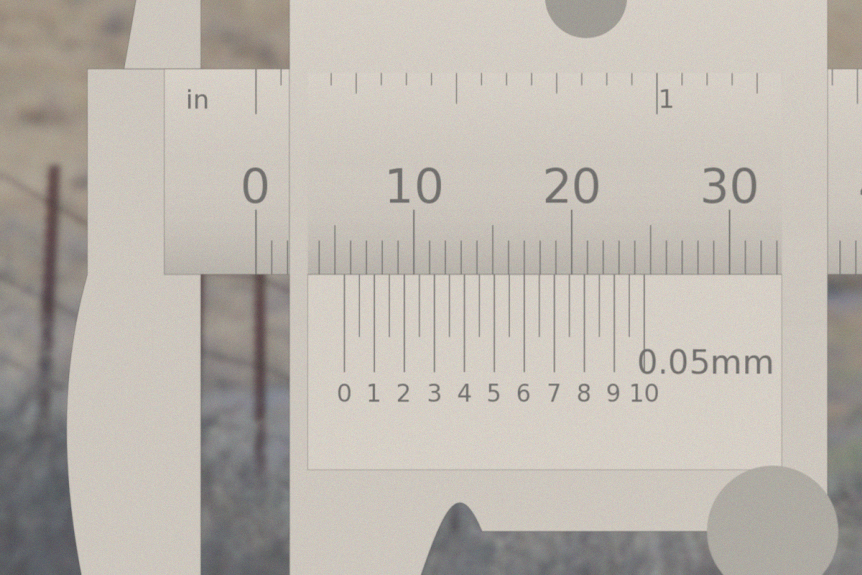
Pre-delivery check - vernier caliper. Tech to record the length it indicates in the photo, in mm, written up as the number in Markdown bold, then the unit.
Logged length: **5.6** mm
